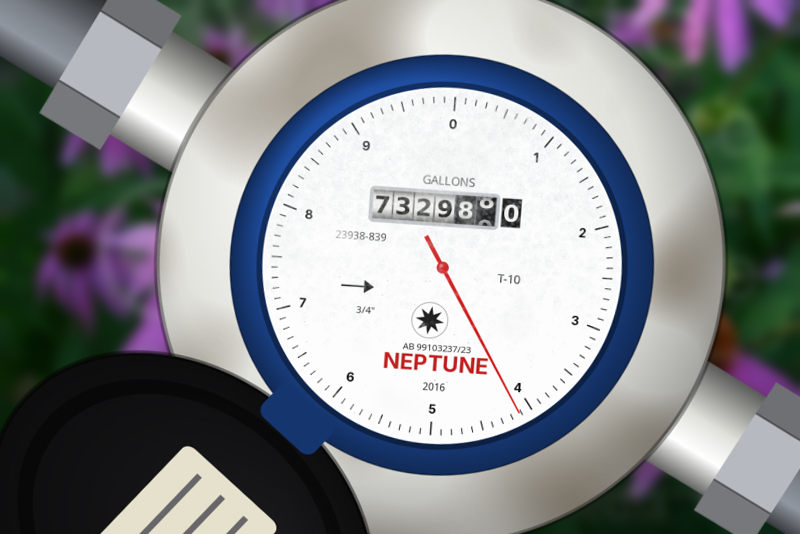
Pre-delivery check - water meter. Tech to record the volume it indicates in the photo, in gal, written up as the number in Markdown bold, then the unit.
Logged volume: **7329884.1** gal
